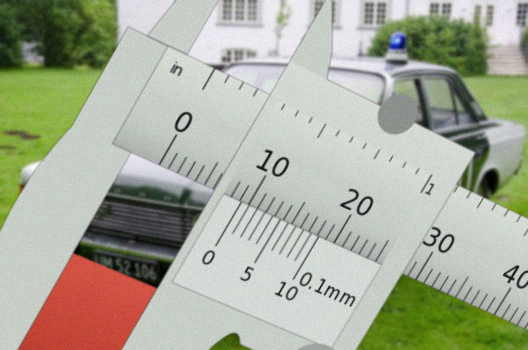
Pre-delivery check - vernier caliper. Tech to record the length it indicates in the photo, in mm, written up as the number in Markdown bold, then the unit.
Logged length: **9.2** mm
